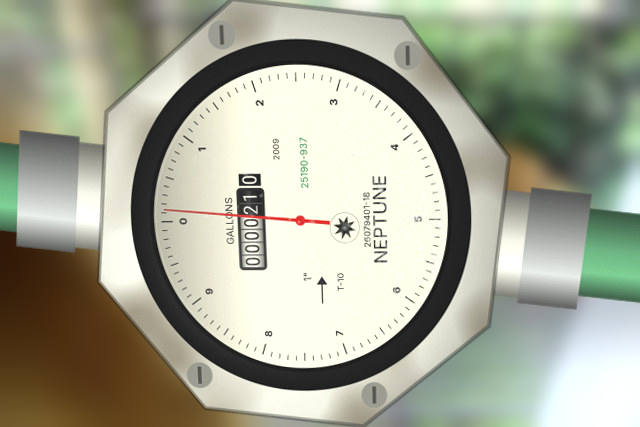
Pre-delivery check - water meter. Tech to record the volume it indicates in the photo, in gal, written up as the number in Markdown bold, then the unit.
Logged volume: **210.1** gal
